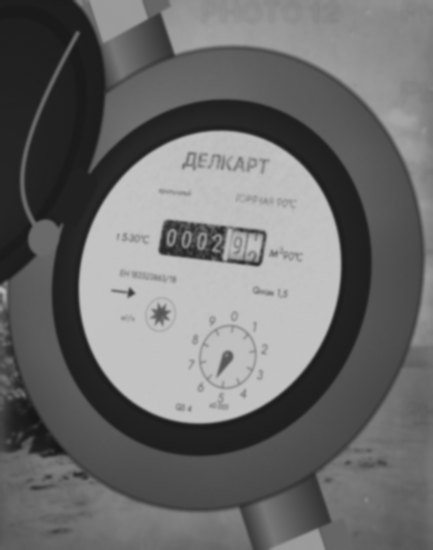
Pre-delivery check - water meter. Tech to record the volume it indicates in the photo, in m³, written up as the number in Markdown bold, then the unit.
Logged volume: **2.915** m³
